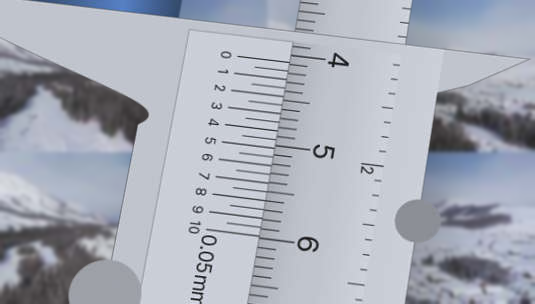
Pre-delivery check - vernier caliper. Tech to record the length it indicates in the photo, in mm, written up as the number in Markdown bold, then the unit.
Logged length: **40.8** mm
